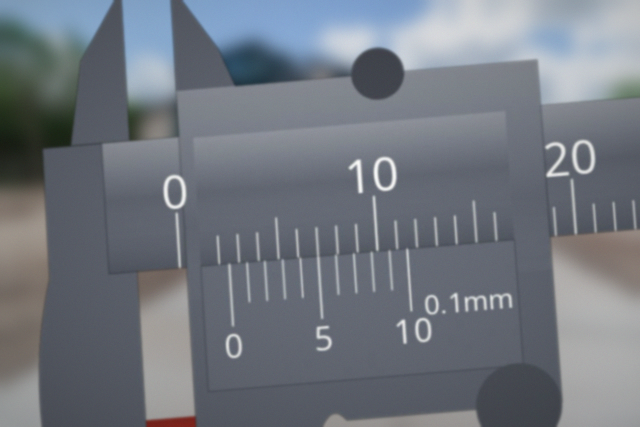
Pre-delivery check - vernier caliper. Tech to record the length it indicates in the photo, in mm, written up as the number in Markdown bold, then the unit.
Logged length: **2.5** mm
